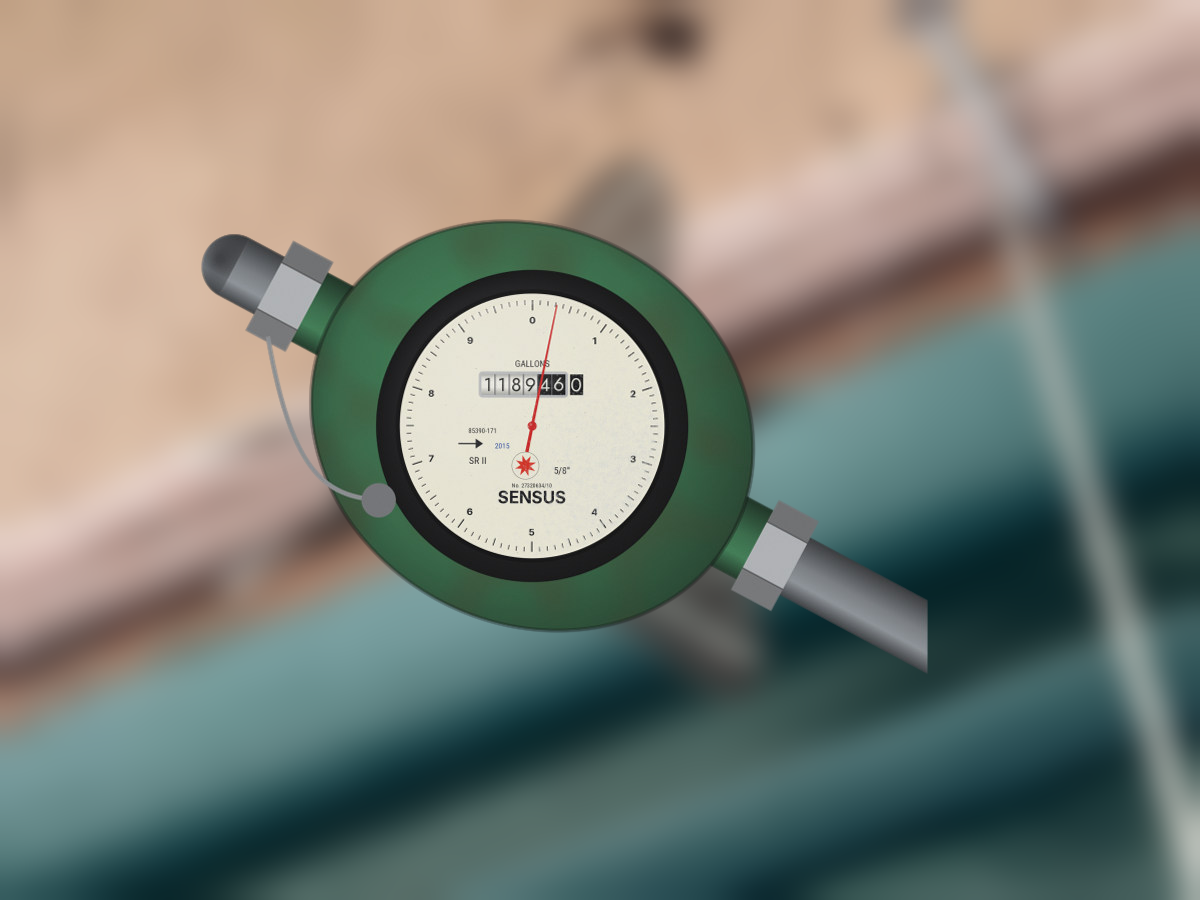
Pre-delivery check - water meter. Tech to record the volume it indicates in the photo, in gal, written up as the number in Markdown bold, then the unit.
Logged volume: **1189460.3** gal
